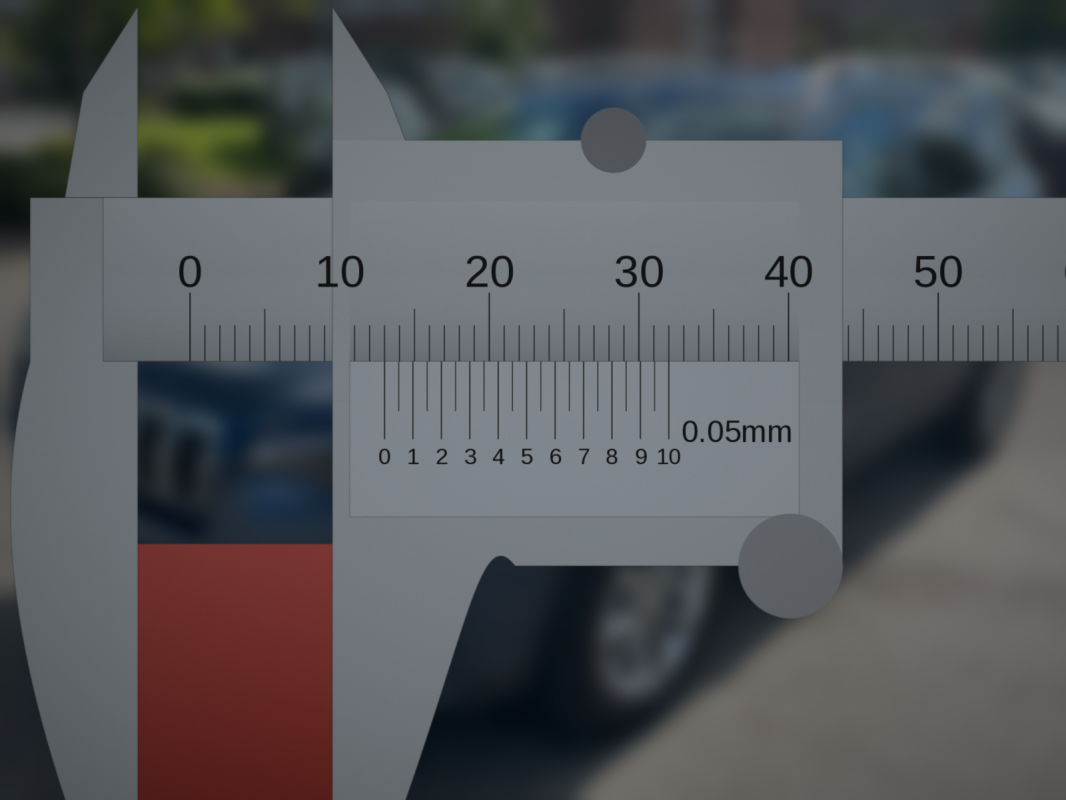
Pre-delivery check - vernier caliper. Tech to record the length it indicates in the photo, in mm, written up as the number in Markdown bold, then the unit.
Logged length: **13.0** mm
